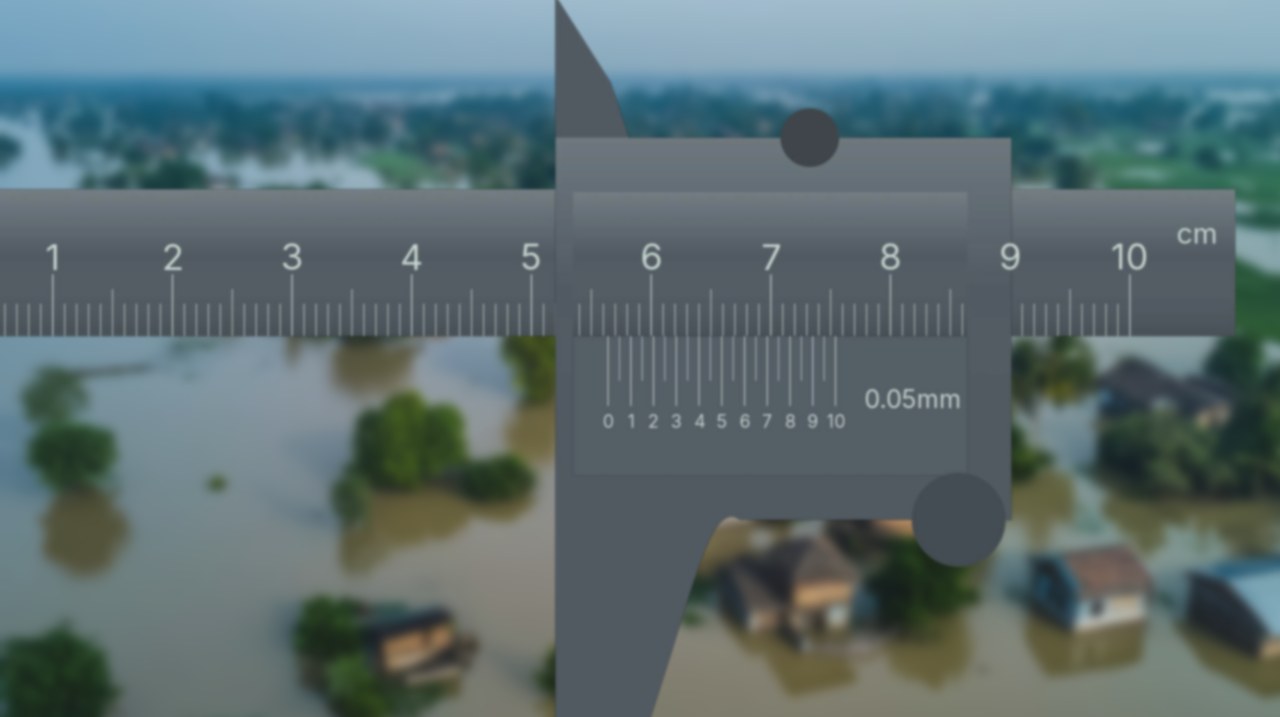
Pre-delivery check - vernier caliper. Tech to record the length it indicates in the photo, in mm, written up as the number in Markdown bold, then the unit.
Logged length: **56.4** mm
